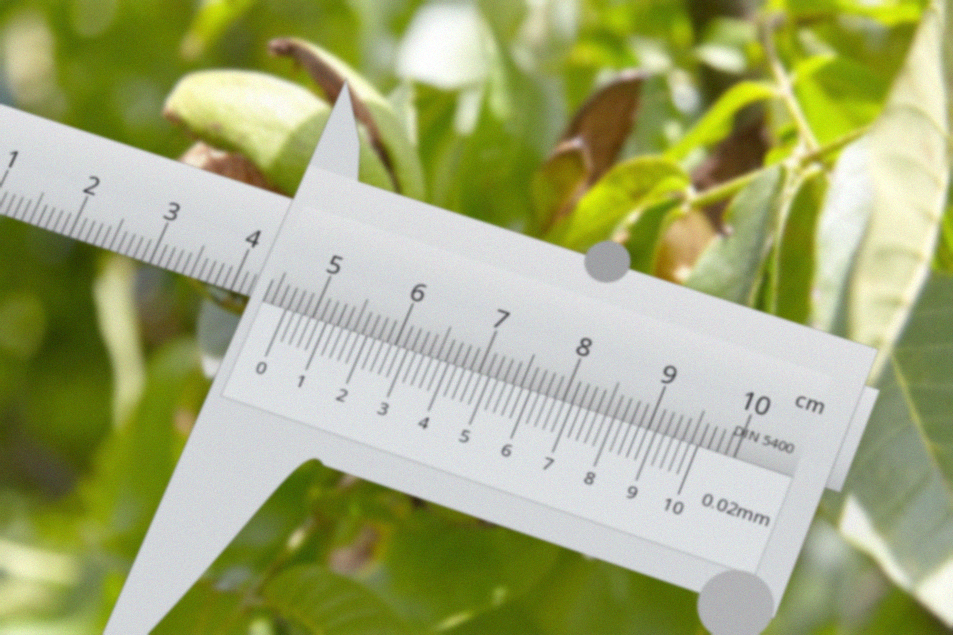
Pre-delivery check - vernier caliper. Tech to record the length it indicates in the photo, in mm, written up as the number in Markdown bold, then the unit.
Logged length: **46.8** mm
